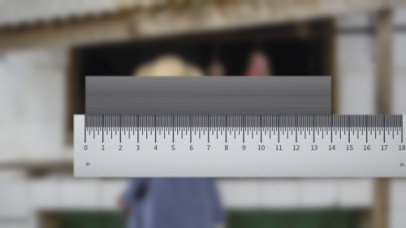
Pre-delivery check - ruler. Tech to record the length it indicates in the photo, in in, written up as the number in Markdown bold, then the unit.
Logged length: **14** in
